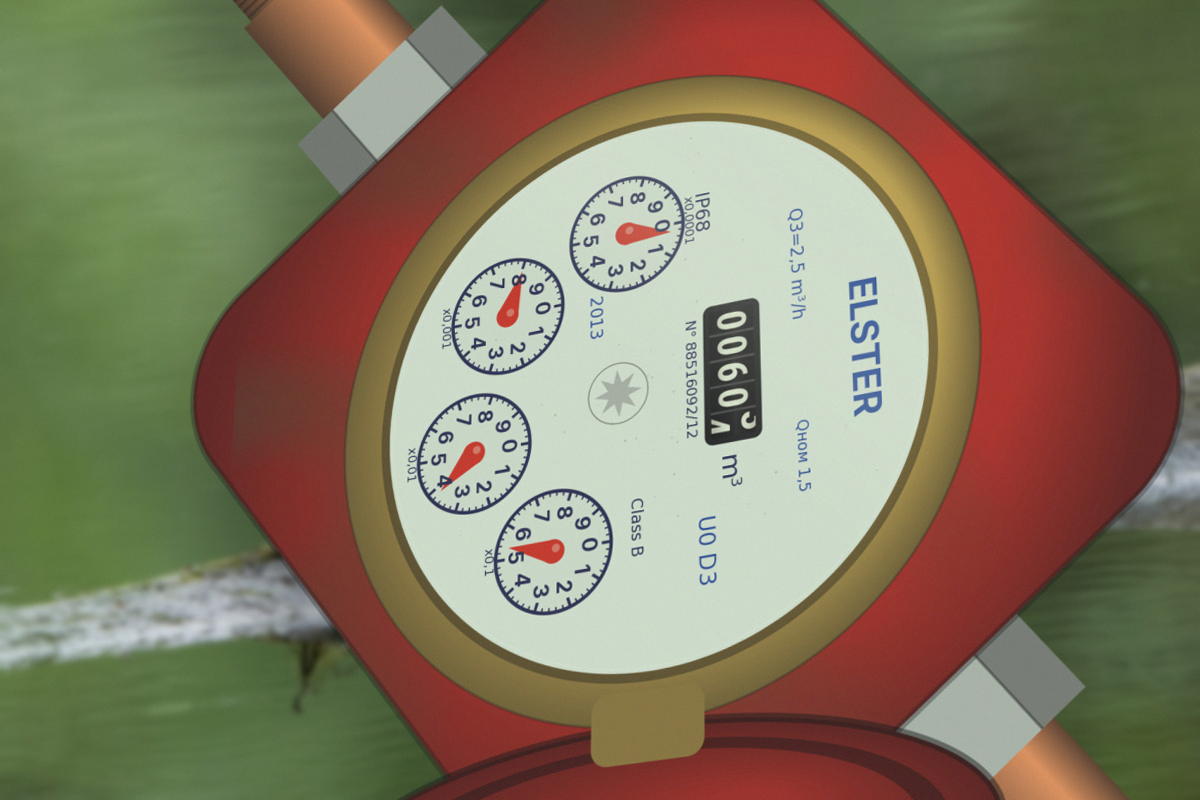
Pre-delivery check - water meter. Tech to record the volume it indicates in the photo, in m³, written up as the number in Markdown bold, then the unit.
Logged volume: **603.5380** m³
